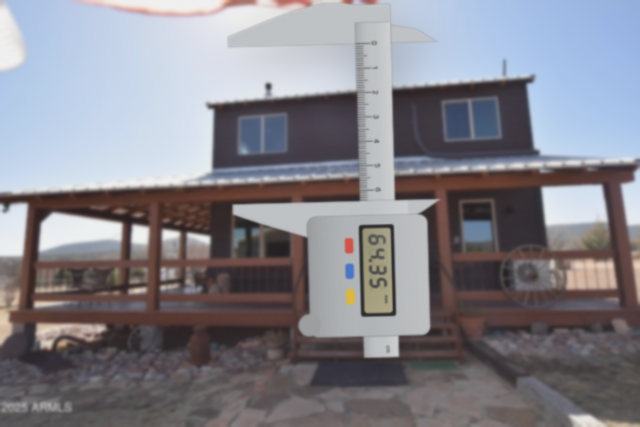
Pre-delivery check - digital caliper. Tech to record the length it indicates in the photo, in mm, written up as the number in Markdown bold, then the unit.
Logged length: **64.35** mm
